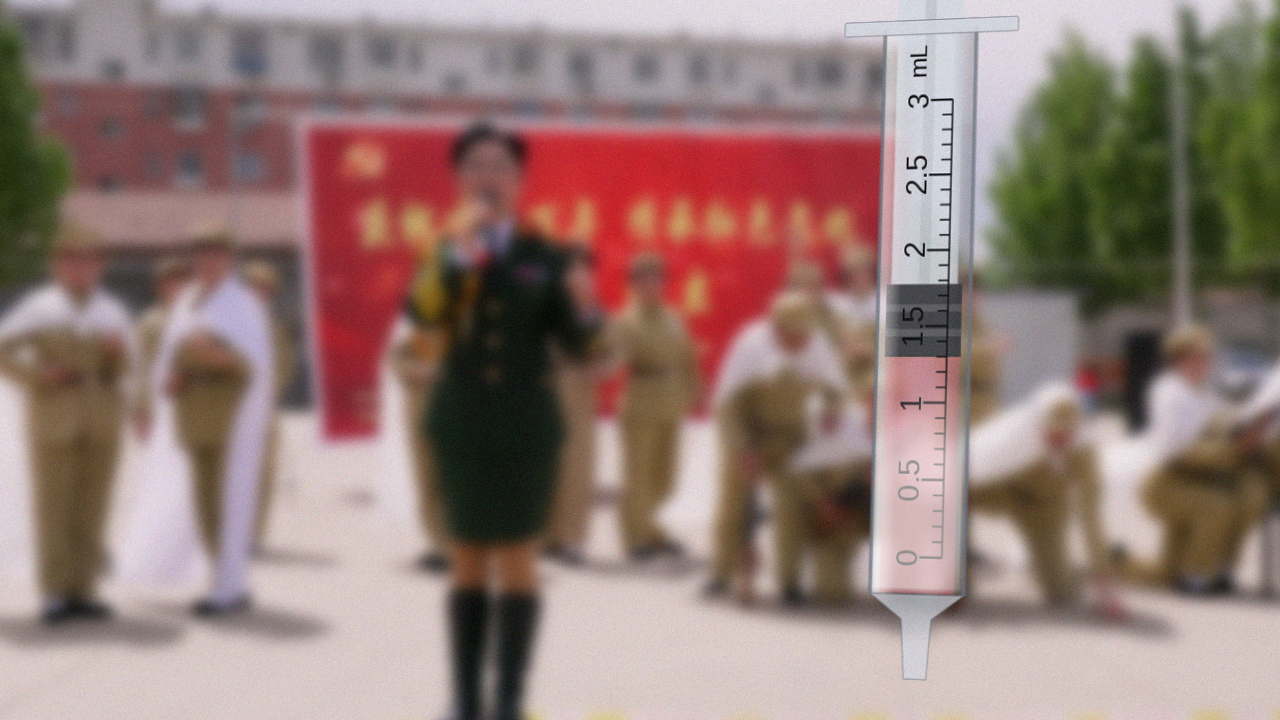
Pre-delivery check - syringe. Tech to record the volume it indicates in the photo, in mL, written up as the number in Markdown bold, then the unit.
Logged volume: **1.3** mL
